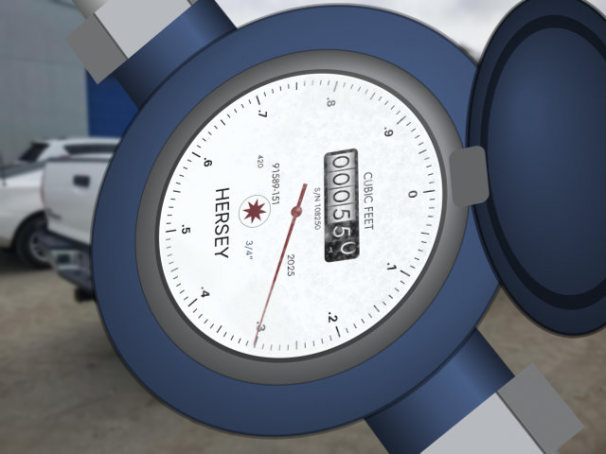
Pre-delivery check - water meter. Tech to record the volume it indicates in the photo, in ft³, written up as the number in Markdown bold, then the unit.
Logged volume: **550.30** ft³
